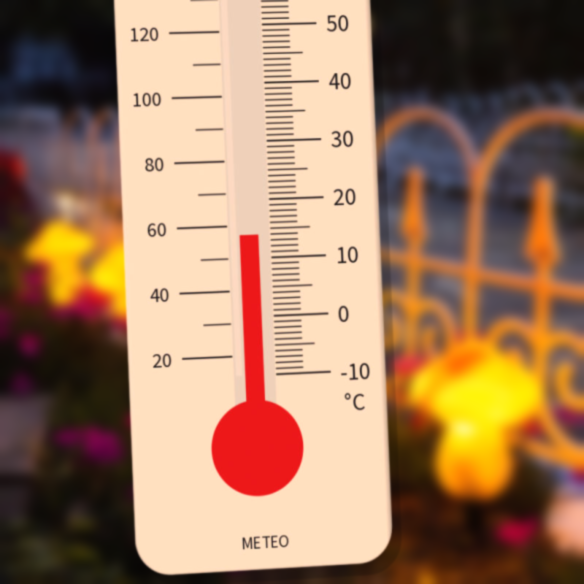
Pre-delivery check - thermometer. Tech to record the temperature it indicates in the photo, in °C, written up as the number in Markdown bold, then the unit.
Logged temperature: **14** °C
